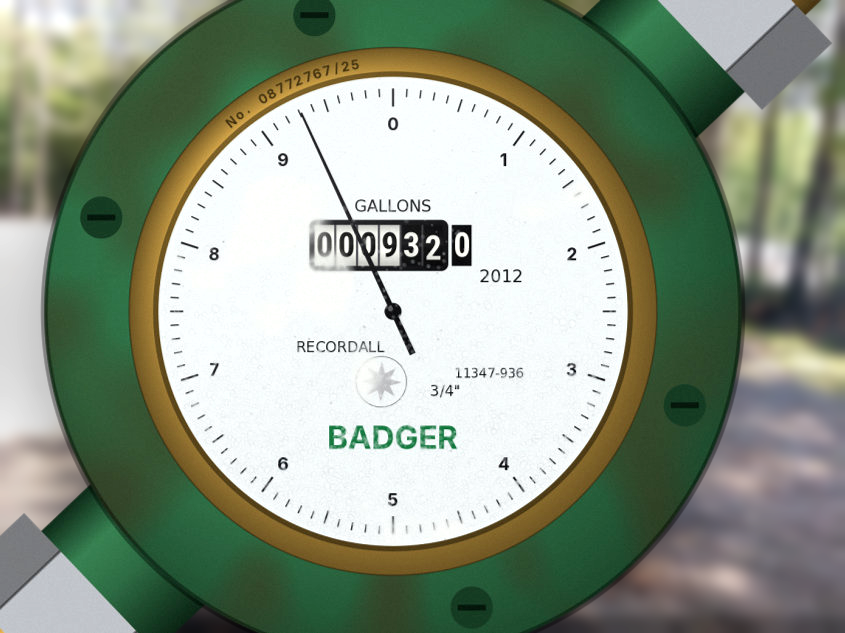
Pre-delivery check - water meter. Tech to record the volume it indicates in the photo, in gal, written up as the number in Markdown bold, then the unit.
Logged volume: **9319.3** gal
